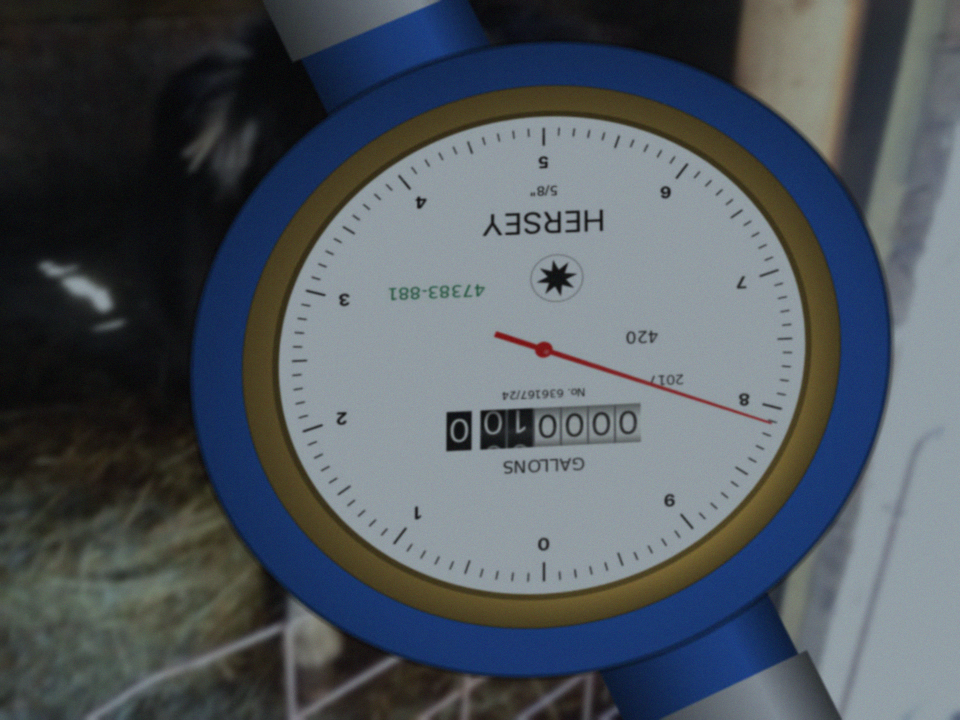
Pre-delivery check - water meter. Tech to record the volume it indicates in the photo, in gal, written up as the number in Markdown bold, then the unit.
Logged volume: **98.1** gal
